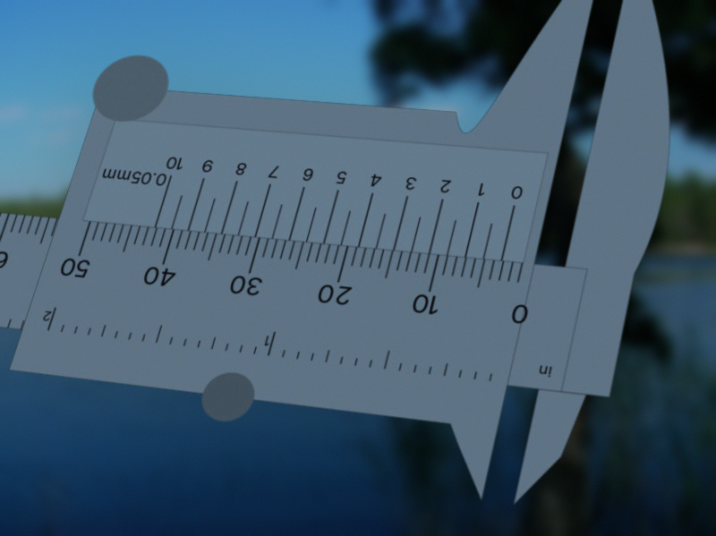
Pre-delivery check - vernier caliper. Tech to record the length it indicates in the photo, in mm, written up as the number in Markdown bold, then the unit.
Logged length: **3.2** mm
